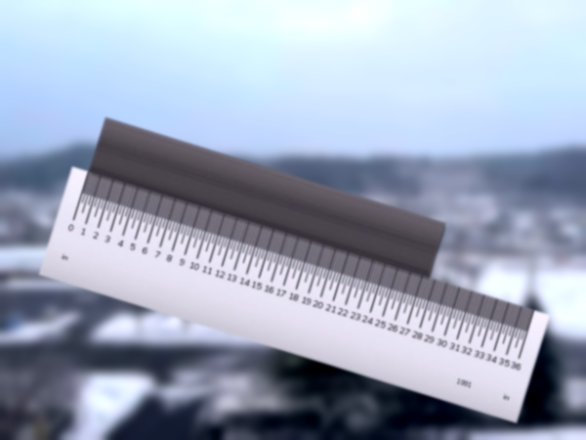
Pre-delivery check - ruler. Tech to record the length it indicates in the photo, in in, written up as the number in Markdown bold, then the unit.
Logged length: **27.5** in
